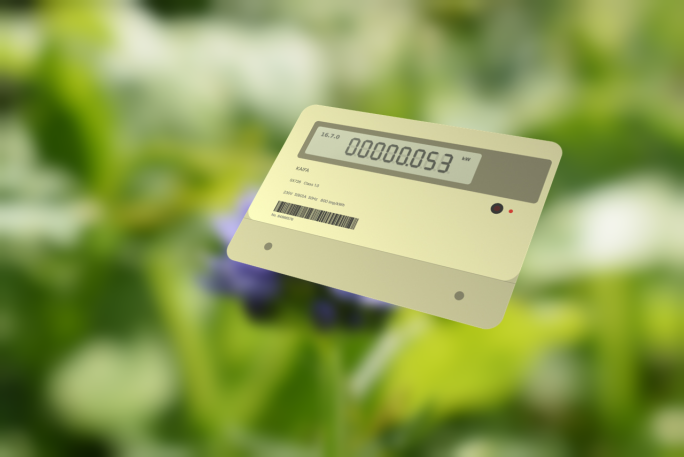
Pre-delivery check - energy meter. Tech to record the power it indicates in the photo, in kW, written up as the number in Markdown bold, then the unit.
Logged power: **0.053** kW
